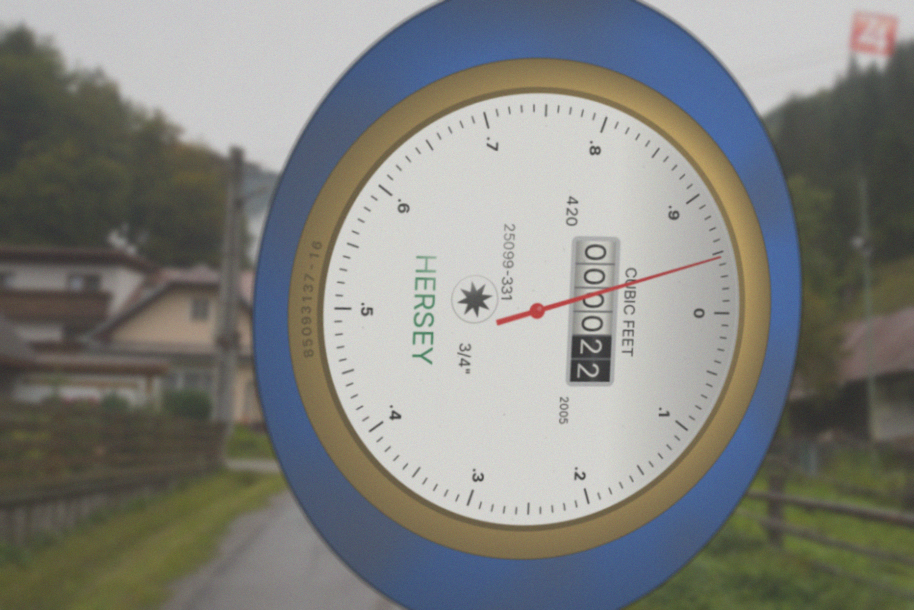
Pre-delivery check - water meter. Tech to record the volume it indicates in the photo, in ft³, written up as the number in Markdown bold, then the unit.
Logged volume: **21.95** ft³
